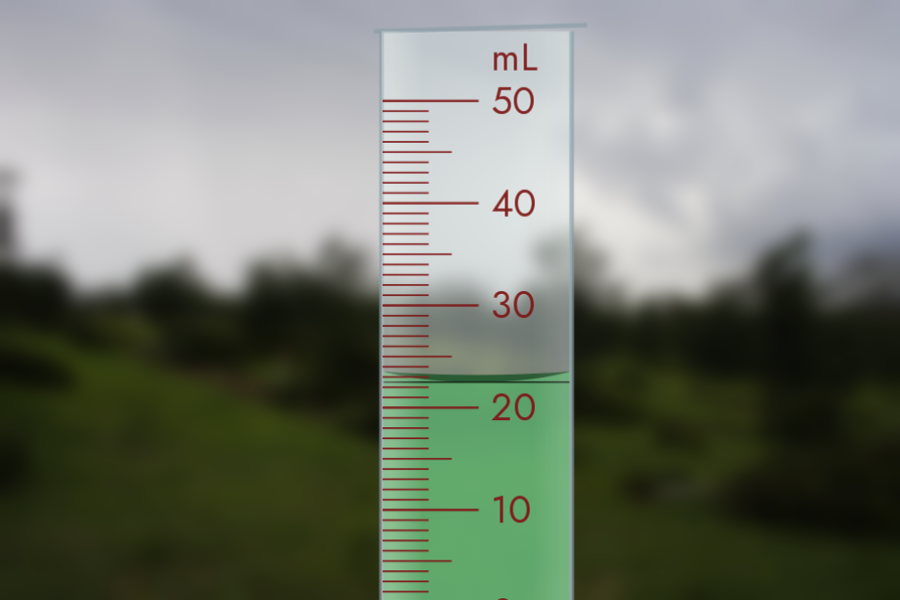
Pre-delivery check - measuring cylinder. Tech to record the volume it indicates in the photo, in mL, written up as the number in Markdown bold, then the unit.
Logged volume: **22.5** mL
